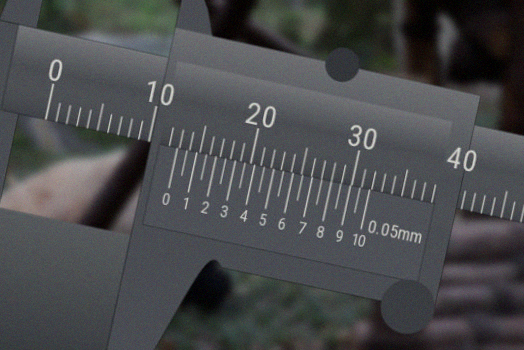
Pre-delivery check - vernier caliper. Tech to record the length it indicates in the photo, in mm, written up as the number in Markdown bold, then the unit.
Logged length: **12.8** mm
